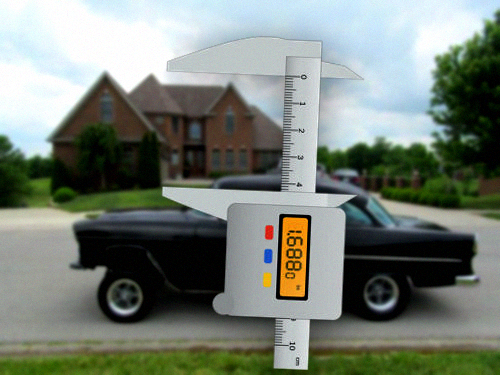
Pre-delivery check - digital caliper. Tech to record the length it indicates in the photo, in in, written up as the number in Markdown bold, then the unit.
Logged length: **1.6880** in
